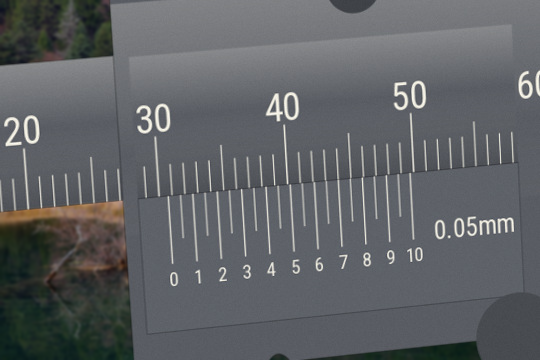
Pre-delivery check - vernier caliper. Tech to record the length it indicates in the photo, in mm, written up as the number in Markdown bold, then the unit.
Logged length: **30.7** mm
